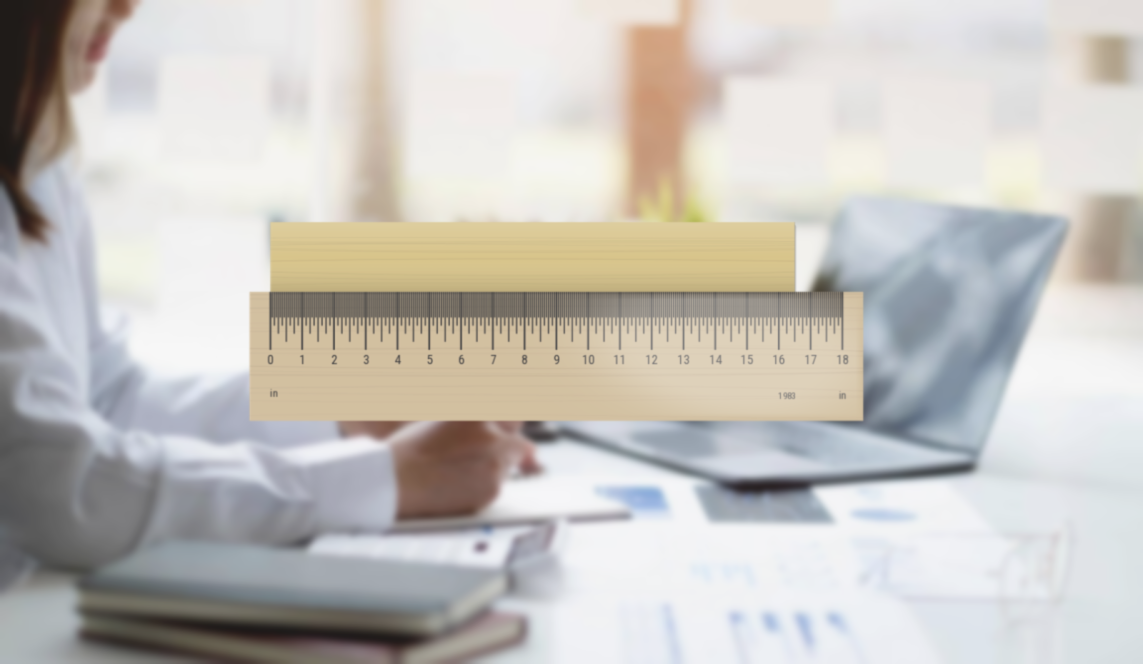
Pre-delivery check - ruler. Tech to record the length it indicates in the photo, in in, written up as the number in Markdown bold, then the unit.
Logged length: **16.5** in
